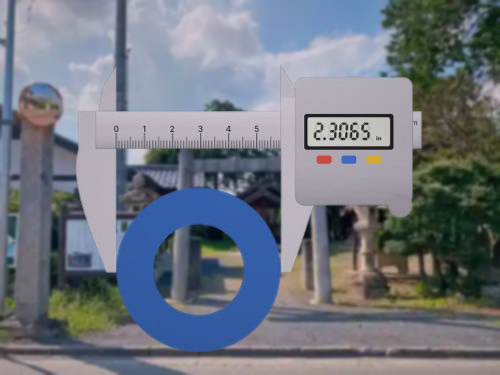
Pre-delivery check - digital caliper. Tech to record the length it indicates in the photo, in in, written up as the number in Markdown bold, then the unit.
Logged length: **2.3065** in
